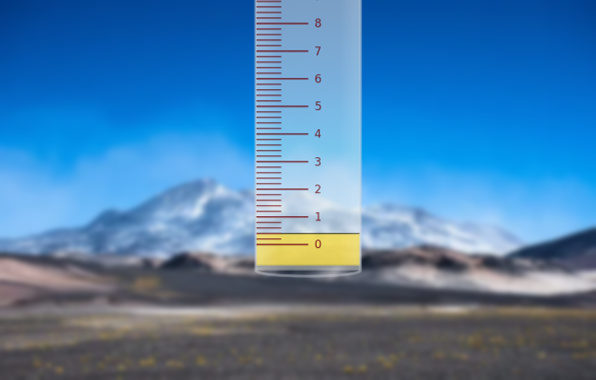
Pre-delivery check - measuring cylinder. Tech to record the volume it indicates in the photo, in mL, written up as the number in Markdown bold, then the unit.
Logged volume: **0.4** mL
